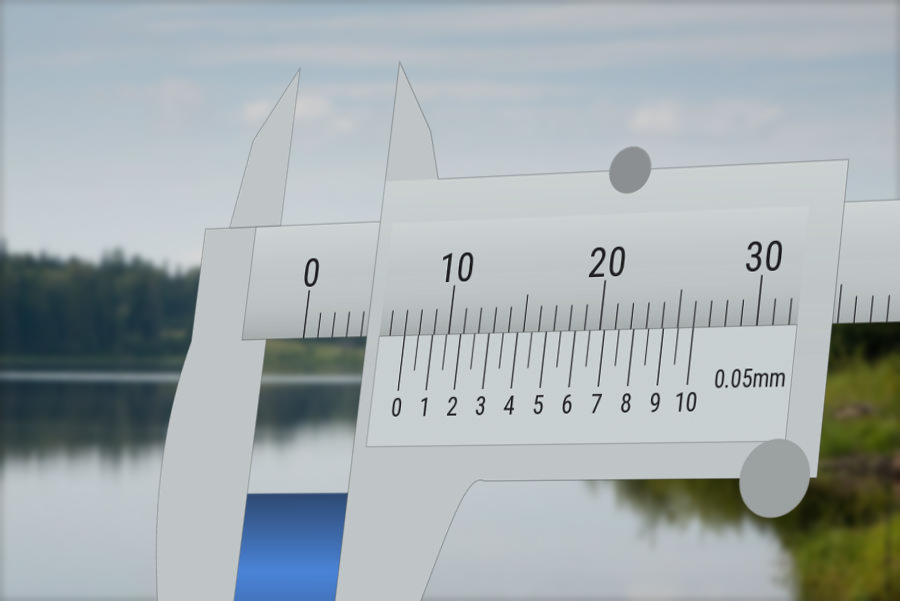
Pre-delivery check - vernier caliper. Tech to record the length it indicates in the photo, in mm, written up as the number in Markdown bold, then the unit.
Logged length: **7.0** mm
